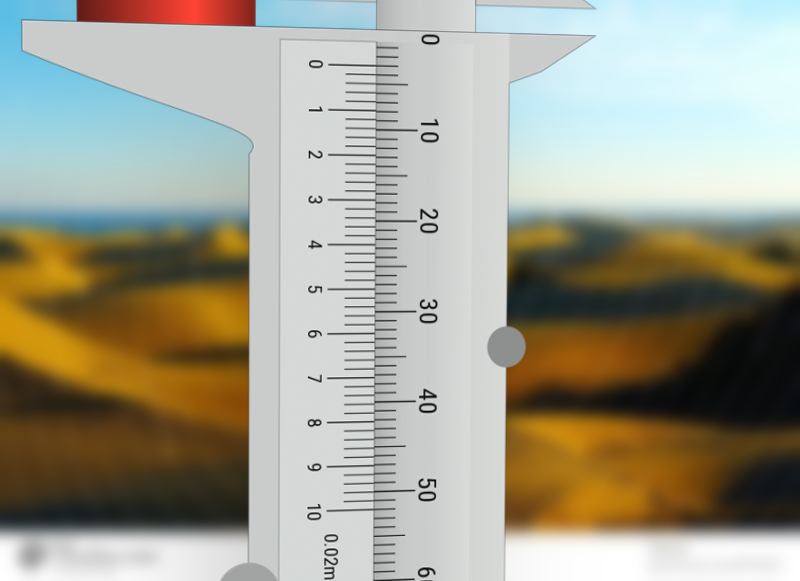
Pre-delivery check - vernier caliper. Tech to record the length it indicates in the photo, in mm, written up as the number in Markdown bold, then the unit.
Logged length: **3.0** mm
